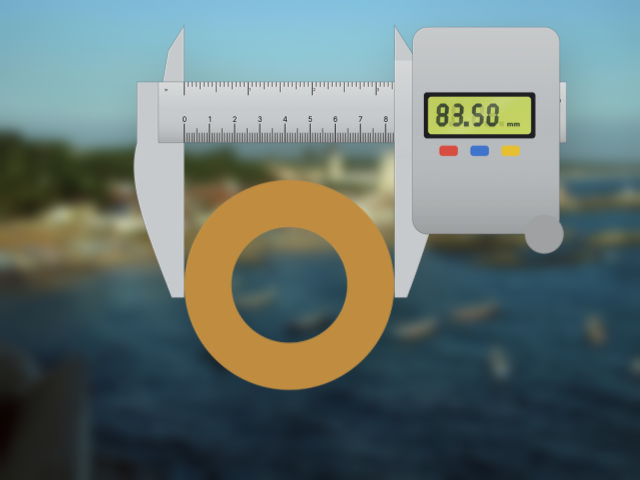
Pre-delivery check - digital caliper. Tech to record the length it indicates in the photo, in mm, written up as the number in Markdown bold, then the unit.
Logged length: **83.50** mm
